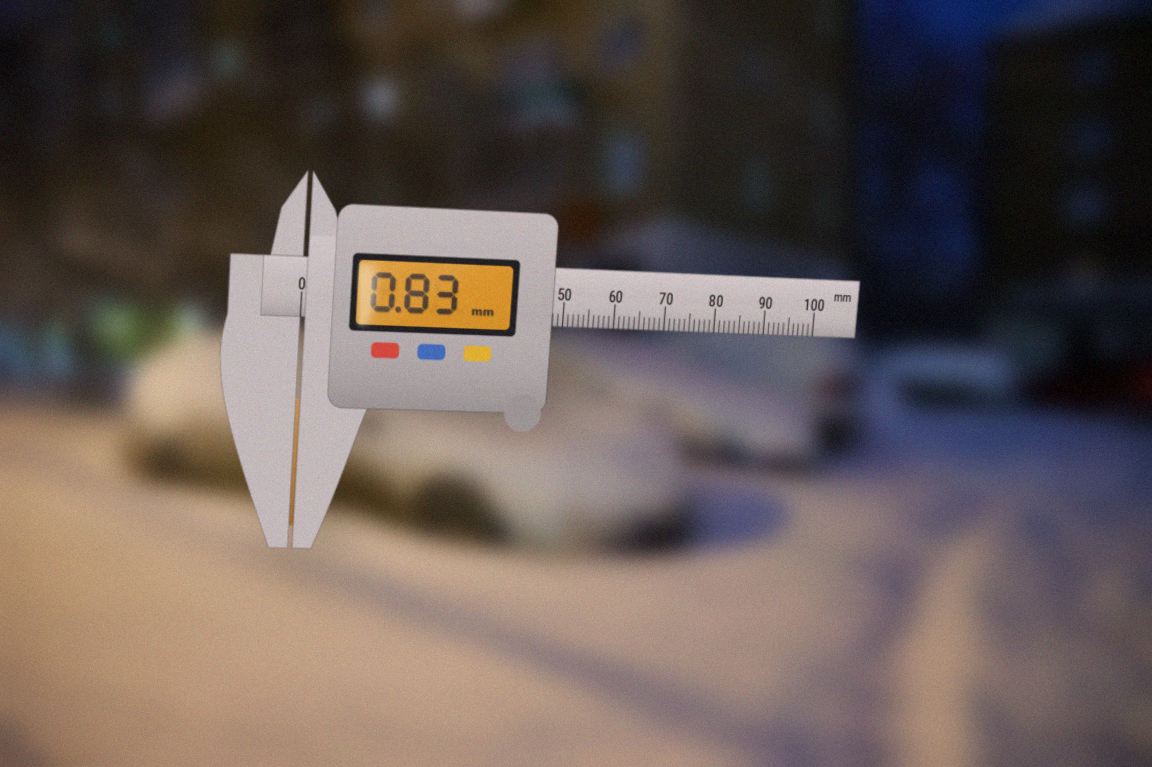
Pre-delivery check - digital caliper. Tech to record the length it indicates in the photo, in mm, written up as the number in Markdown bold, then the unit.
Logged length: **0.83** mm
